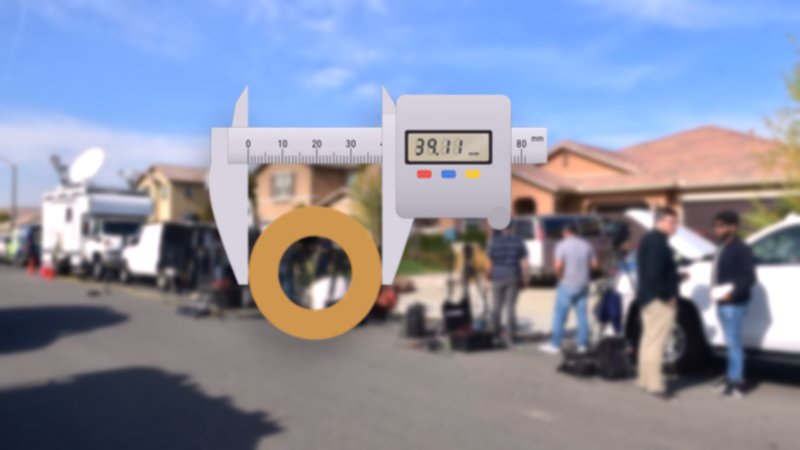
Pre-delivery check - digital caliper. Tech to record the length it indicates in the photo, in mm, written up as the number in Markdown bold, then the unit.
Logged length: **39.11** mm
